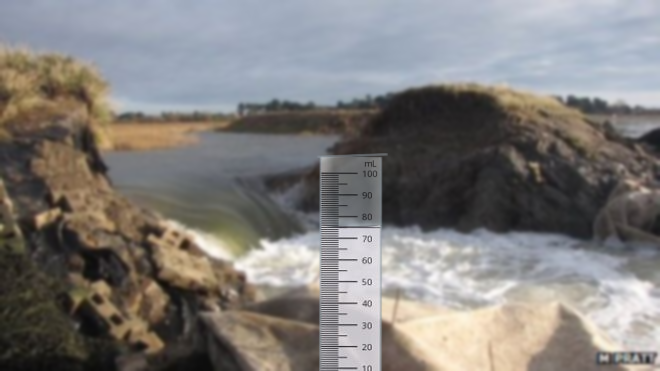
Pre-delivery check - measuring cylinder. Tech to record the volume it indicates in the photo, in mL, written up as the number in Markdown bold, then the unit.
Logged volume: **75** mL
